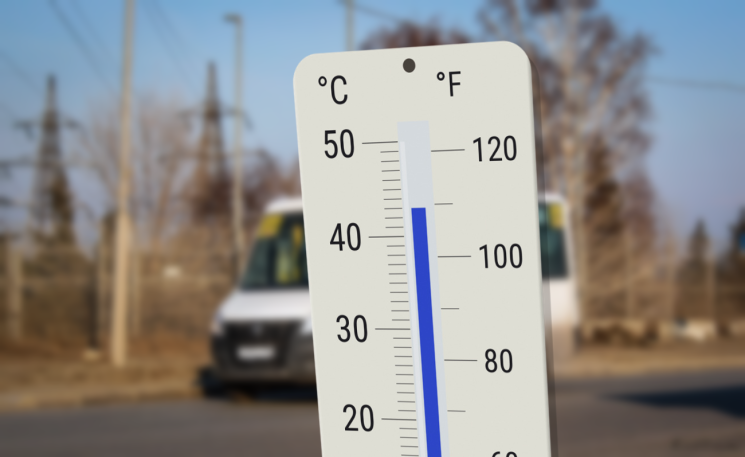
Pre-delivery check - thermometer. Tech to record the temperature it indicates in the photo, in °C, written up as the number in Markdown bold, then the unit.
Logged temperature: **43** °C
